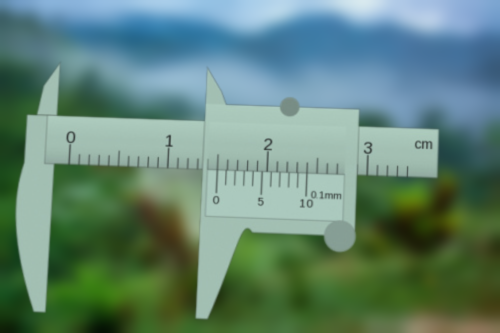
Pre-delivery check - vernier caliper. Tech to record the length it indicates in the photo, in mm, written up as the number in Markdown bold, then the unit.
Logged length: **15.0** mm
